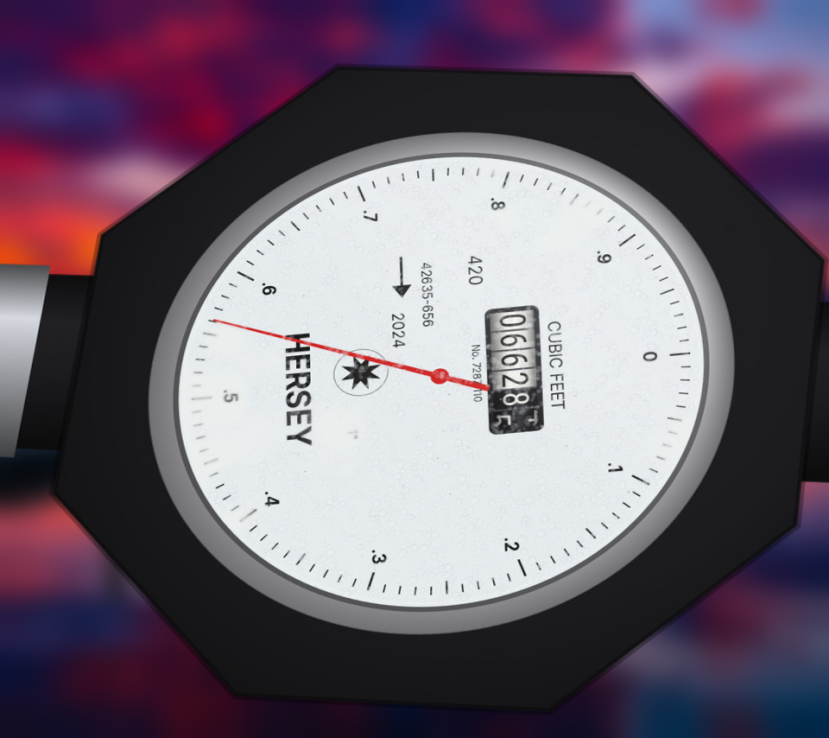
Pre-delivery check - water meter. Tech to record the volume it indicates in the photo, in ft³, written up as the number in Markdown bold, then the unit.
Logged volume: **66284.56** ft³
